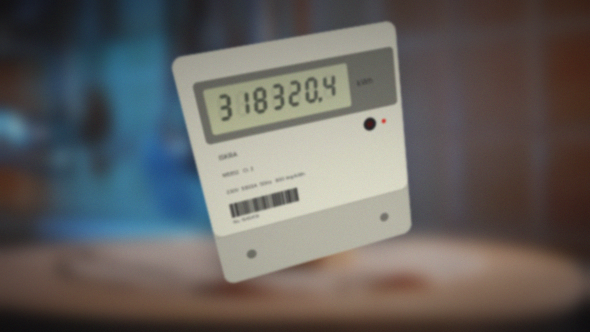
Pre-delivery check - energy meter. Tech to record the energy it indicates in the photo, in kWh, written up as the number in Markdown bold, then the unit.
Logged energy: **318320.4** kWh
